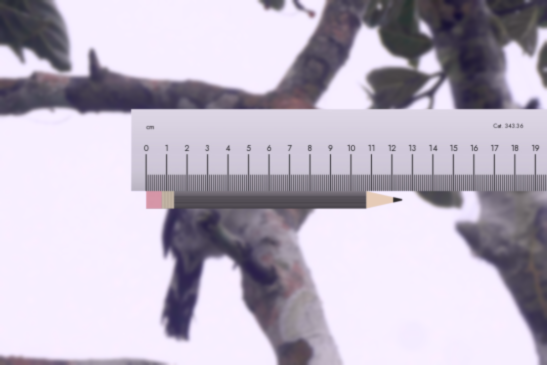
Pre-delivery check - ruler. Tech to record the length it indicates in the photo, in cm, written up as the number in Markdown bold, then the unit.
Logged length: **12.5** cm
